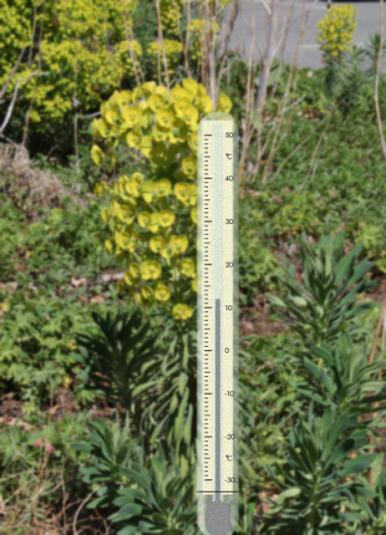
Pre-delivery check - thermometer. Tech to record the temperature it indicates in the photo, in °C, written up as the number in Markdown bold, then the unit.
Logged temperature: **12** °C
